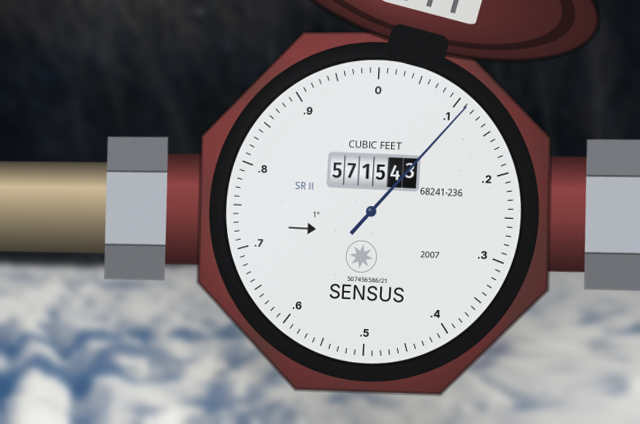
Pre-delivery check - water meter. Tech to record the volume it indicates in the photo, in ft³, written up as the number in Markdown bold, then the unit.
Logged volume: **571543.11** ft³
